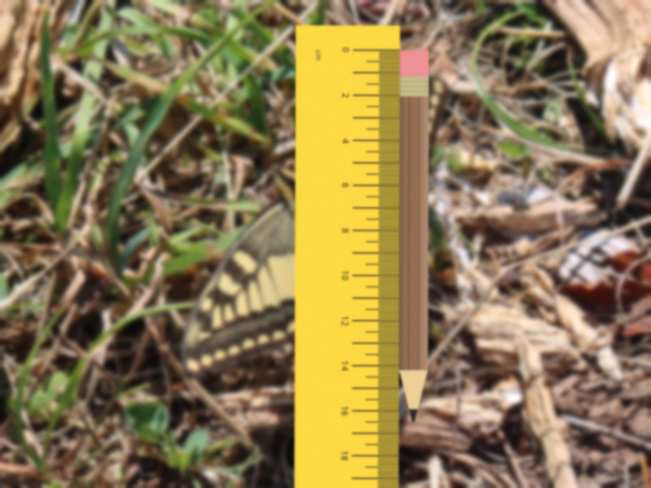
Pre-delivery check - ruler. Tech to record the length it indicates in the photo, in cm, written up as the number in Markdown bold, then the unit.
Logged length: **16.5** cm
